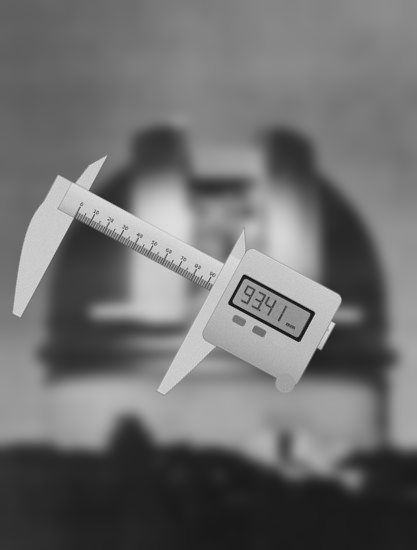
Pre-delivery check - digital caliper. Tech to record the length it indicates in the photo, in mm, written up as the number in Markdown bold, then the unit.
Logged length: **93.41** mm
